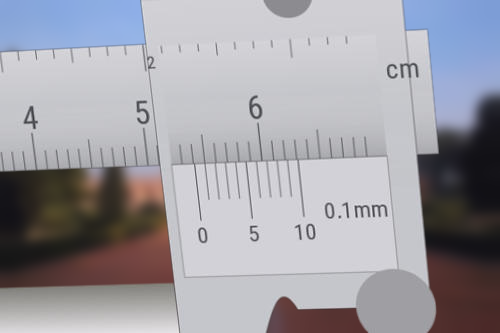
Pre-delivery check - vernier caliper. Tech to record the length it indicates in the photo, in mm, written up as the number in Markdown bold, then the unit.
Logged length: **54.1** mm
